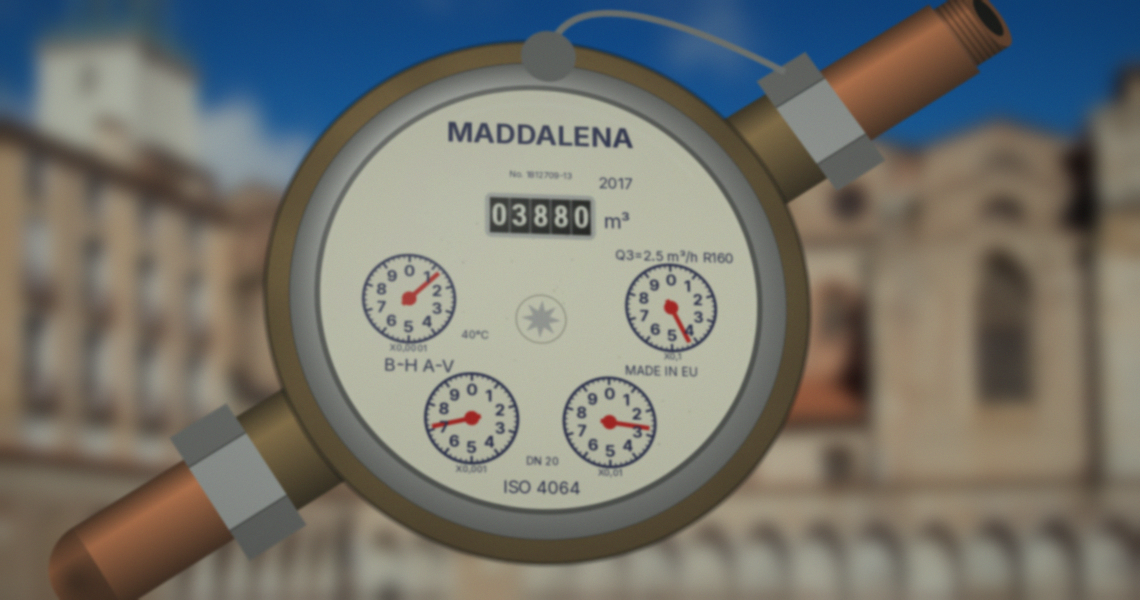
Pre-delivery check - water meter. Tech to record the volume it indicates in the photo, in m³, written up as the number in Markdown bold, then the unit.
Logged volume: **3880.4271** m³
